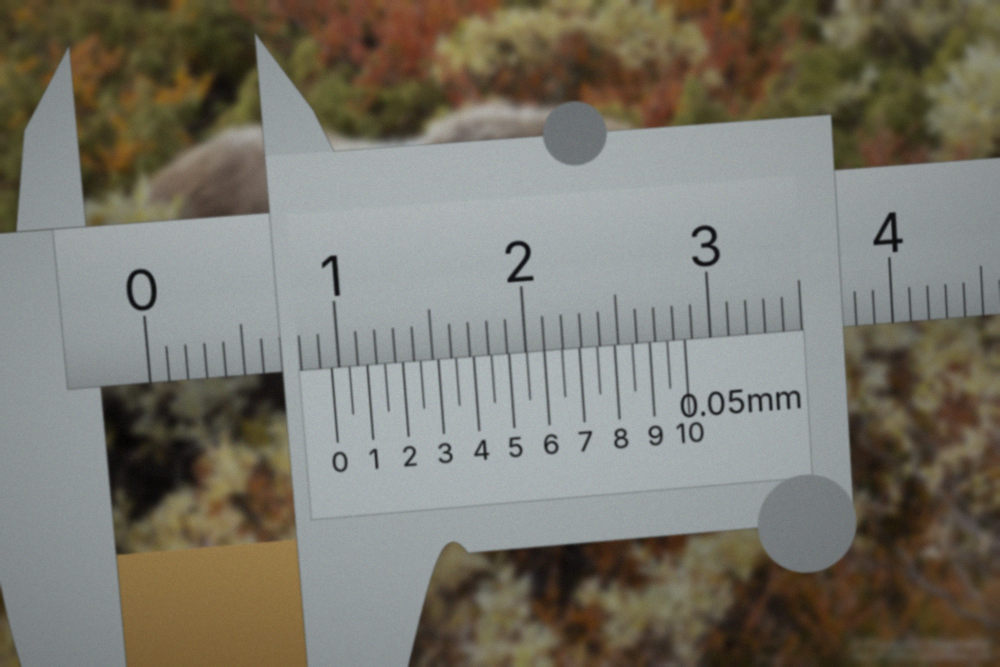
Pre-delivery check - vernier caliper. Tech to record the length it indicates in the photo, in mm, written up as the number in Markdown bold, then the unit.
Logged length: **9.6** mm
